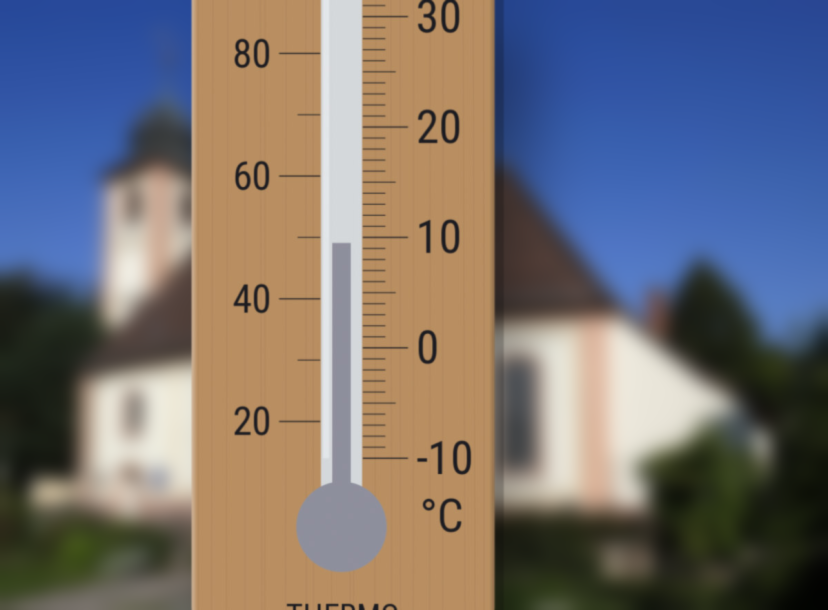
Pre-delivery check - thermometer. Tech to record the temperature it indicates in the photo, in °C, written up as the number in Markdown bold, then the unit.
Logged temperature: **9.5** °C
